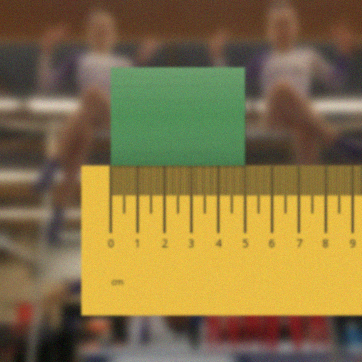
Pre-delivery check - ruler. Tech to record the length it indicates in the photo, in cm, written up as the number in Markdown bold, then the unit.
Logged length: **5** cm
